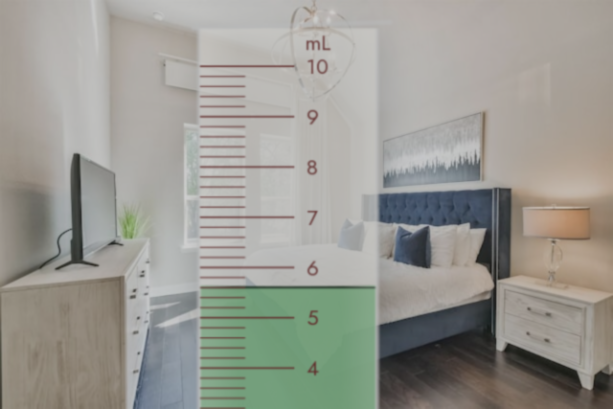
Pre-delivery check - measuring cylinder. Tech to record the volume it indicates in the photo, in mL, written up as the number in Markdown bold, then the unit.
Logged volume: **5.6** mL
